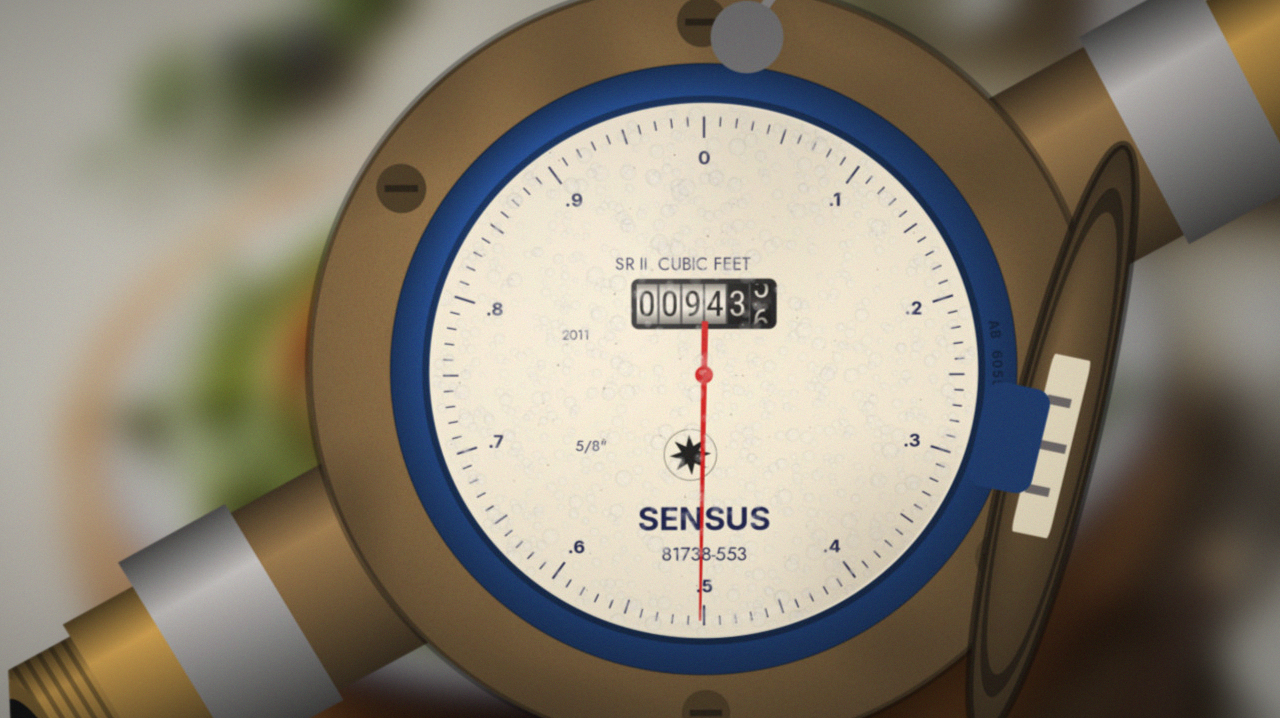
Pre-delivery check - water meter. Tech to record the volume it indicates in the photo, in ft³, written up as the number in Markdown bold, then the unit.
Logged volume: **9435.50** ft³
